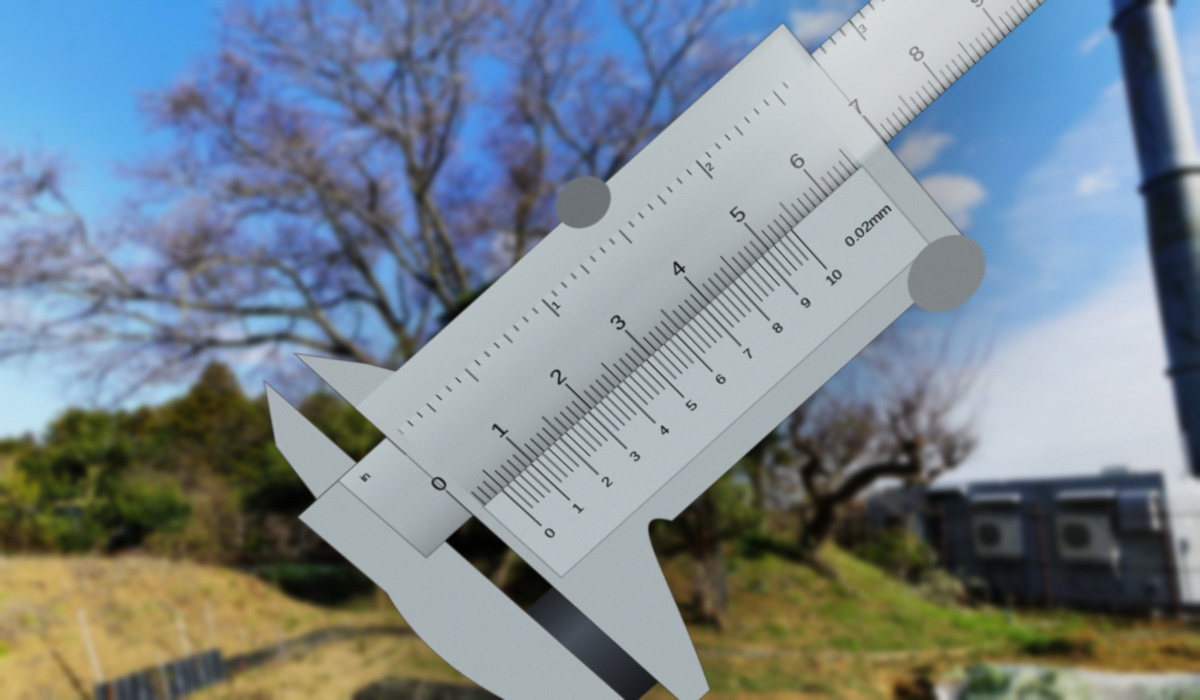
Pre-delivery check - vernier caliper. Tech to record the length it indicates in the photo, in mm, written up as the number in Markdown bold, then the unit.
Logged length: **4.8** mm
